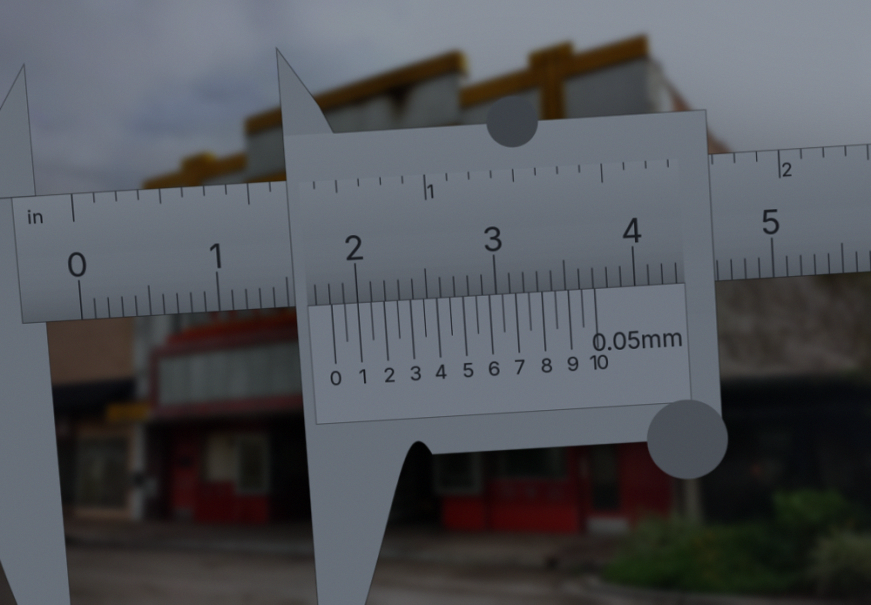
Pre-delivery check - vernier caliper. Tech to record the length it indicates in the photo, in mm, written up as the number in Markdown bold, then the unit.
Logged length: **18.1** mm
